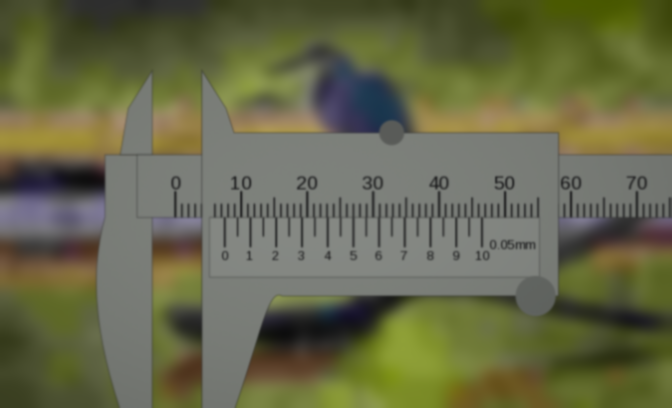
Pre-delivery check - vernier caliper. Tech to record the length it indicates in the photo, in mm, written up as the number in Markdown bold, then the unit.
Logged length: **7.5** mm
